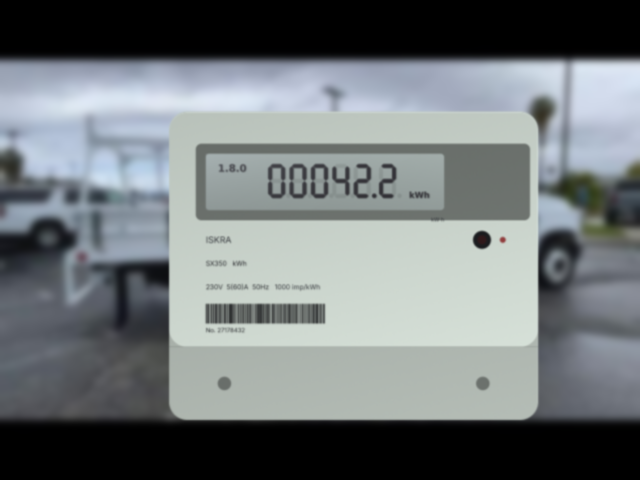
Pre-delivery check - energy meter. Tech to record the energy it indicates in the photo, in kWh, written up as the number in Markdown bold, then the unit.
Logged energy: **42.2** kWh
